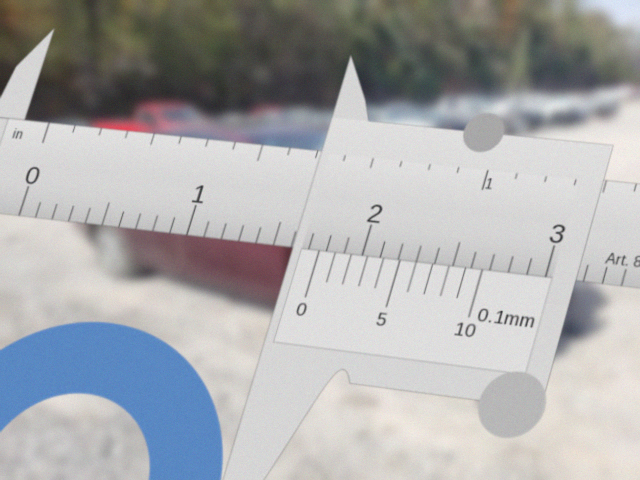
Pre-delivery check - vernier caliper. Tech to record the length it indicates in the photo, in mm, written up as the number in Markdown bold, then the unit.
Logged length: **17.6** mm
